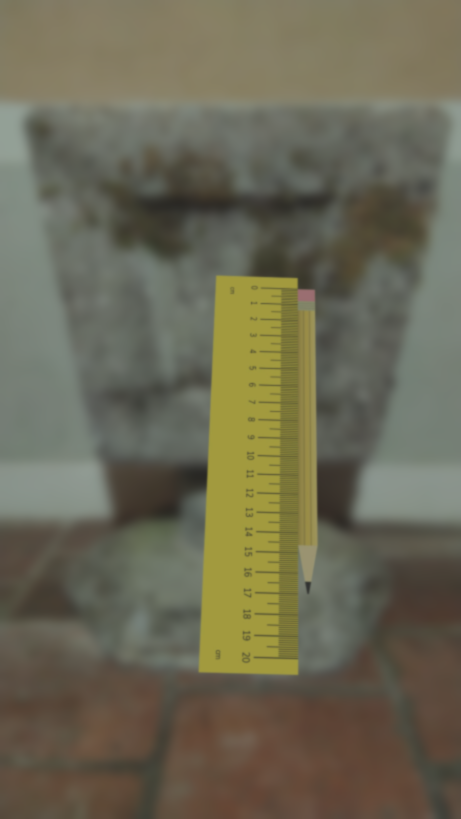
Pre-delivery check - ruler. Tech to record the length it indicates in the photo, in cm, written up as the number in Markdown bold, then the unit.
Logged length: **17** cm
